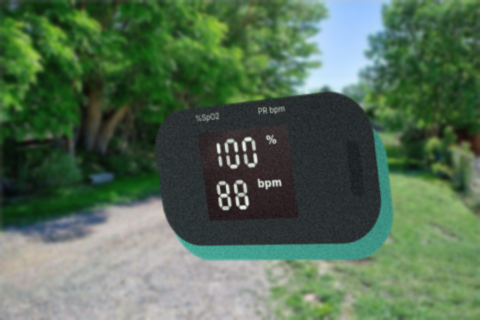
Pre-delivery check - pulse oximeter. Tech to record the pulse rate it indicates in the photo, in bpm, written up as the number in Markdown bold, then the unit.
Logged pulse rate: **88** bpm
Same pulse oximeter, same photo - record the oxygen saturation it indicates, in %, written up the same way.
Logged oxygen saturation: **100** %
